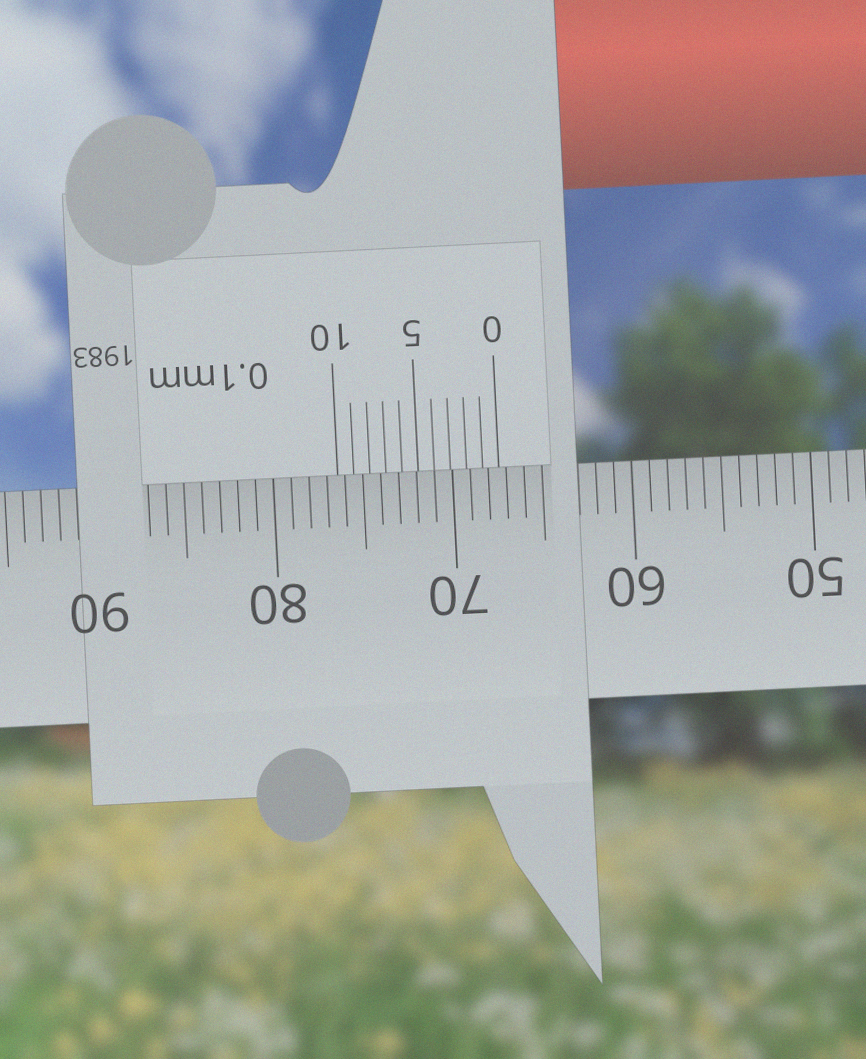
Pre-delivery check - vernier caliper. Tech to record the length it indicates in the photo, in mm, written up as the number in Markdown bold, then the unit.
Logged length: **67.4** mm
